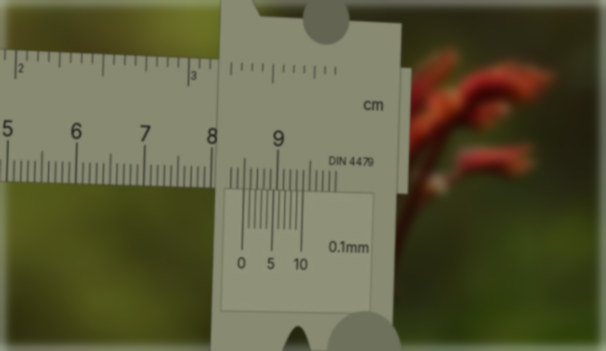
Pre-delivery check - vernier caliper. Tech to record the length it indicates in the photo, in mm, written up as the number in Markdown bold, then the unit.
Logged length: **85.0** mm
